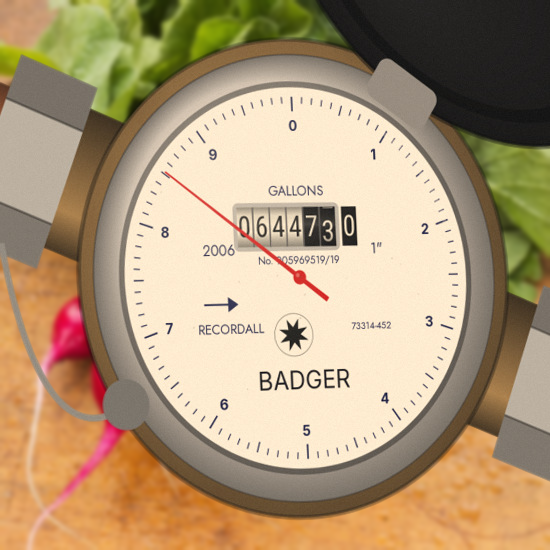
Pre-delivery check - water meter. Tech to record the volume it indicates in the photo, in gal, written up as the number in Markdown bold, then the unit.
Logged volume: **644728.5** gal
